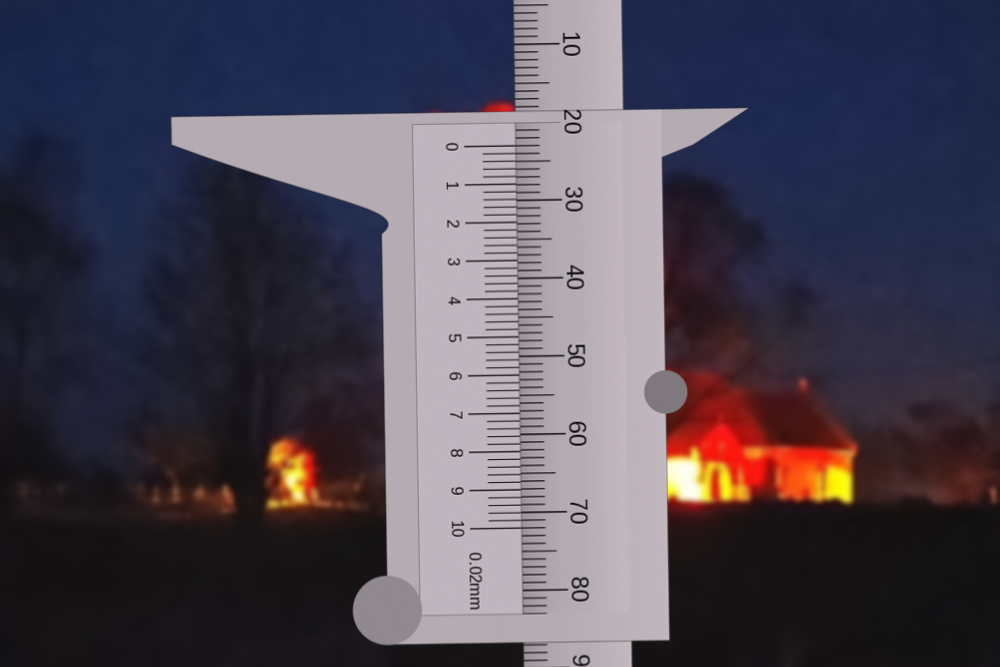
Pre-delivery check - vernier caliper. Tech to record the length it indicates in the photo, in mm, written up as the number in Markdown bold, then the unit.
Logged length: **23.0** mm
